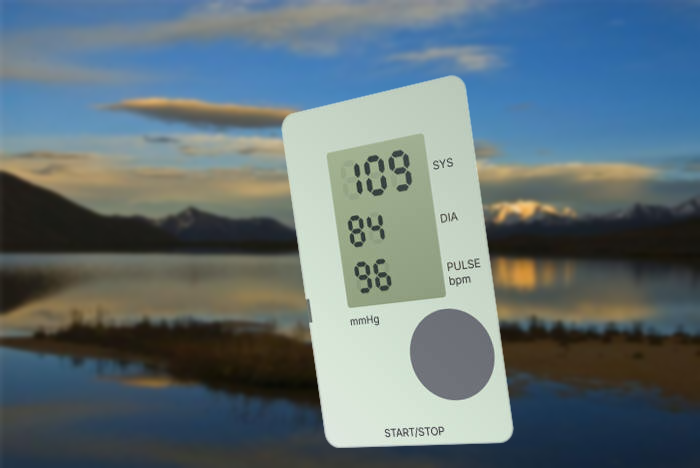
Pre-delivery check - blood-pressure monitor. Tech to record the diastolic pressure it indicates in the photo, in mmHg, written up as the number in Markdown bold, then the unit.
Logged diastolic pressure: **84** mmHg
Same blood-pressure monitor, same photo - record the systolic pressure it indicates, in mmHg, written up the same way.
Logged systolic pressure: **109** mmHg
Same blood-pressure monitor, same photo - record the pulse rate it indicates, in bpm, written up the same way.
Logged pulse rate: **96** bpm
